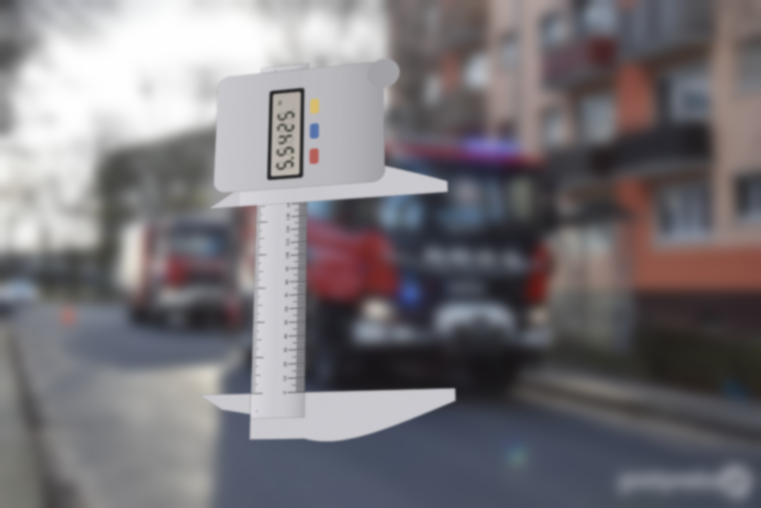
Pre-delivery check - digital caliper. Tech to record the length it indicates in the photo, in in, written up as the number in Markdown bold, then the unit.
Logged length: **5.5425** in
